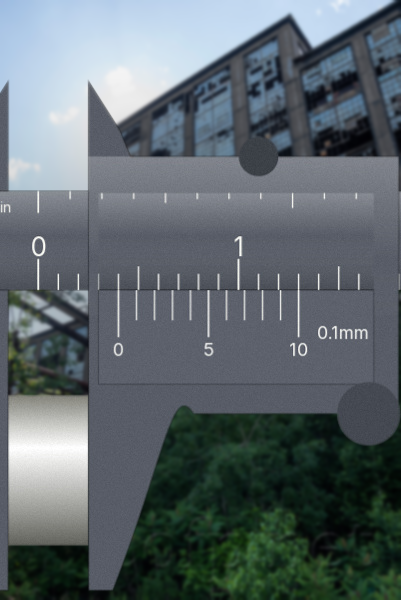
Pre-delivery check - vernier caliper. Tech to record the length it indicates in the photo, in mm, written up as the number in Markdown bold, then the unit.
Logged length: **4.0** mm
